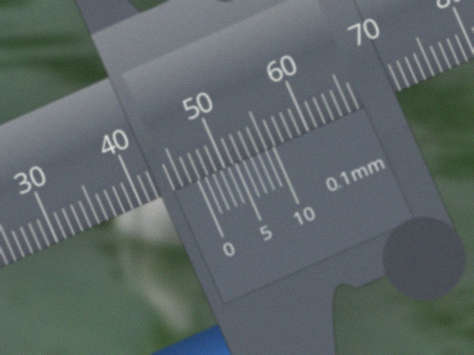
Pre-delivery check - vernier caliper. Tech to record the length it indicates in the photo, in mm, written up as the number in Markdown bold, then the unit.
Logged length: **46.8** mm
